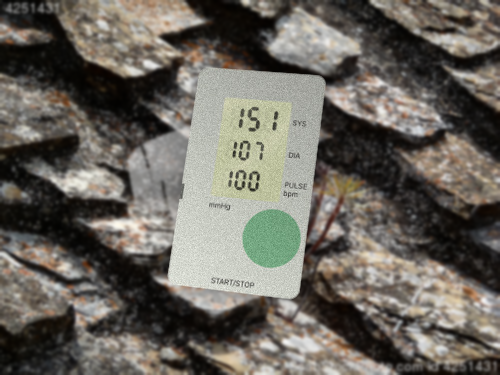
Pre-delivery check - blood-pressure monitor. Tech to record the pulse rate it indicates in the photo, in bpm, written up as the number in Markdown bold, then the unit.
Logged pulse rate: **100** bpm
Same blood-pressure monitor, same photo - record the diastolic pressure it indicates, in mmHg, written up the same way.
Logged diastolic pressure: **107** mmHg
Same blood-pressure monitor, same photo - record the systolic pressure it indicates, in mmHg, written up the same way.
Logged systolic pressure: **151** mmHg
